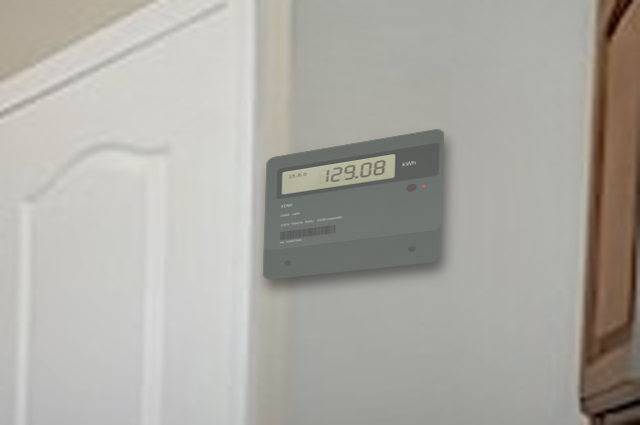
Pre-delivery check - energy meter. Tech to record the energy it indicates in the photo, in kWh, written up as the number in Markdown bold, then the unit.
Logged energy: **129.08** kWh
